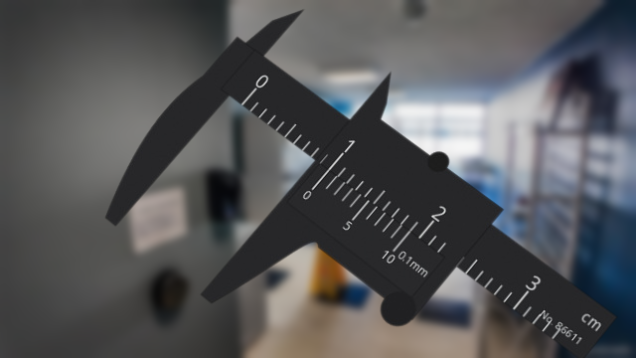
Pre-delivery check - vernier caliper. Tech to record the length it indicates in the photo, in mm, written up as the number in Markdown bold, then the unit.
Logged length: **10.0** mm
